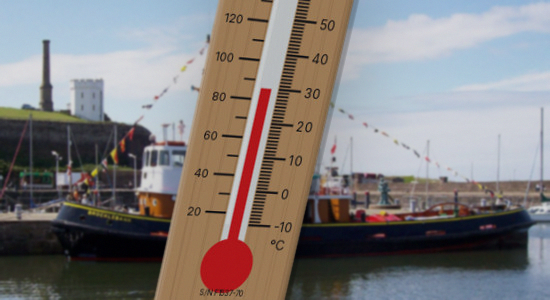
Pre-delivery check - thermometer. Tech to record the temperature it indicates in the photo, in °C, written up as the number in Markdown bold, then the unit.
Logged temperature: **30** °C
